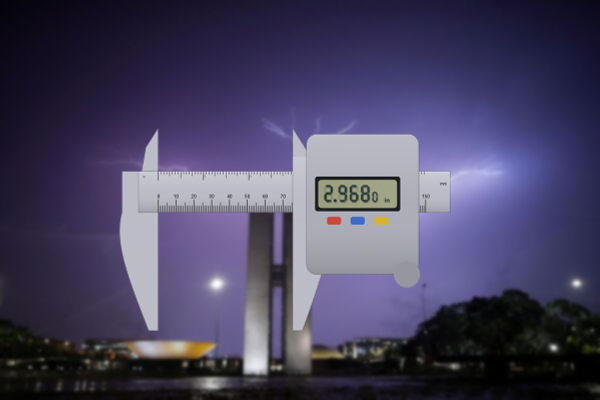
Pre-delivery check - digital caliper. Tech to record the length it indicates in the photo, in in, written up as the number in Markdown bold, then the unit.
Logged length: **2.9680** in
